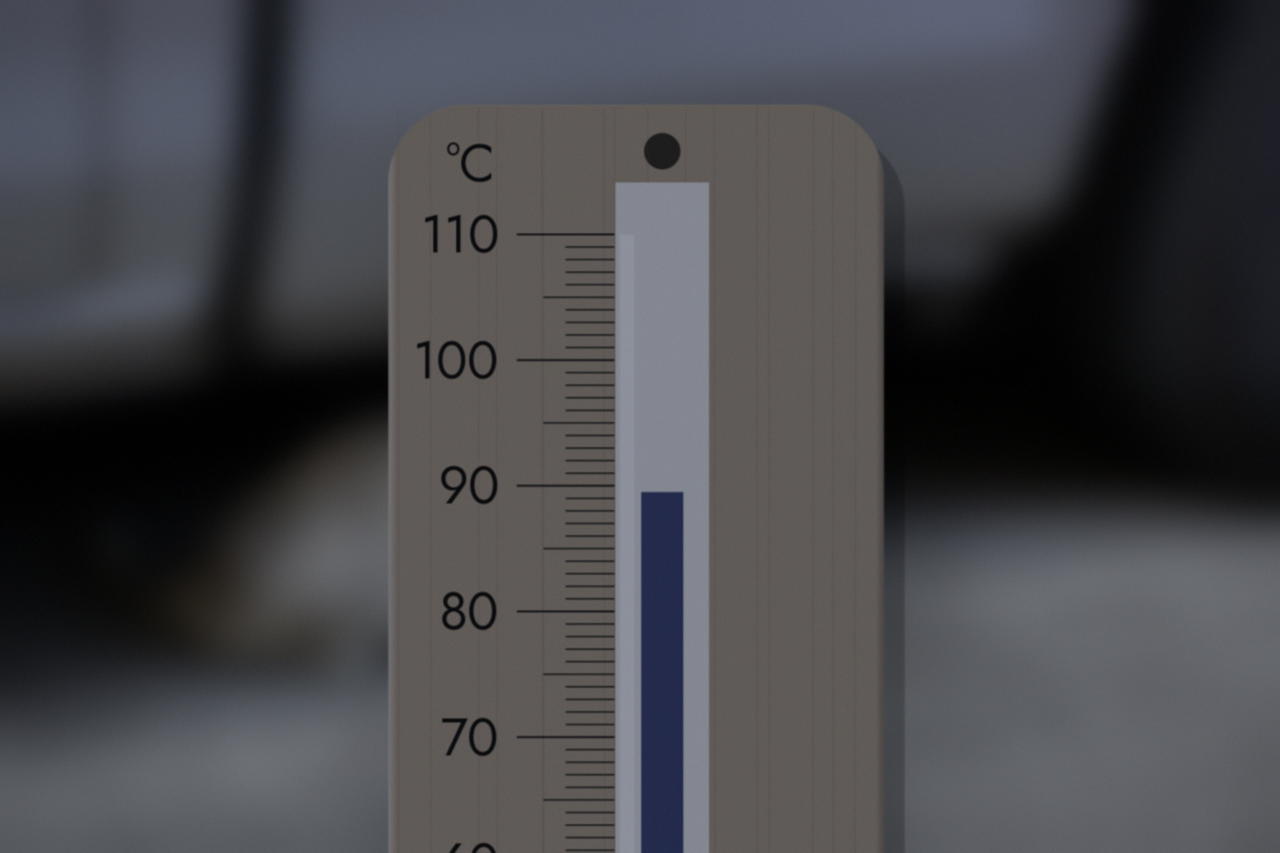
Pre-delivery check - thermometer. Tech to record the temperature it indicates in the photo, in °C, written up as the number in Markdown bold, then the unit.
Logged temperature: **89.5** °C
